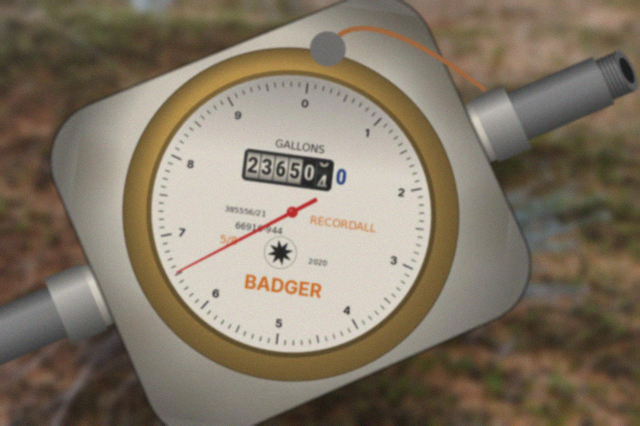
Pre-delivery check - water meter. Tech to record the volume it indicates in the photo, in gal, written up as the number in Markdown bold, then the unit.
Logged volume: **2365036.5** gal
